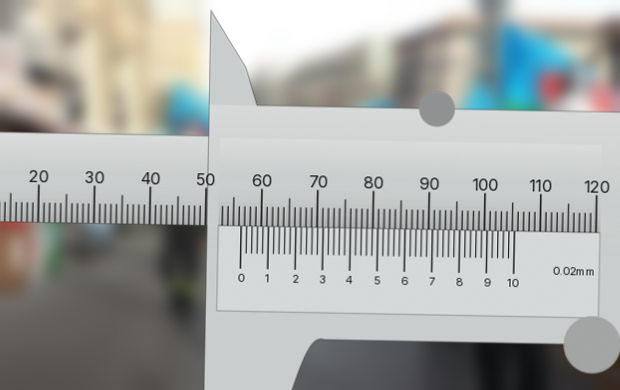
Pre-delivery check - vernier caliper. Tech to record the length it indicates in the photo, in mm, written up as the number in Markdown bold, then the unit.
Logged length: **56.4** mm
